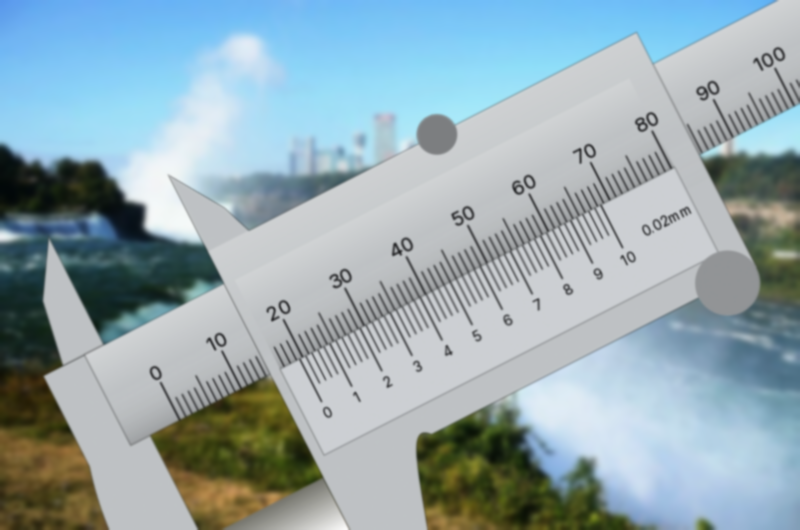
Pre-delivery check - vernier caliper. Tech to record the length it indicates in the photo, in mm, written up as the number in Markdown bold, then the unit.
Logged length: **19.5** mm
